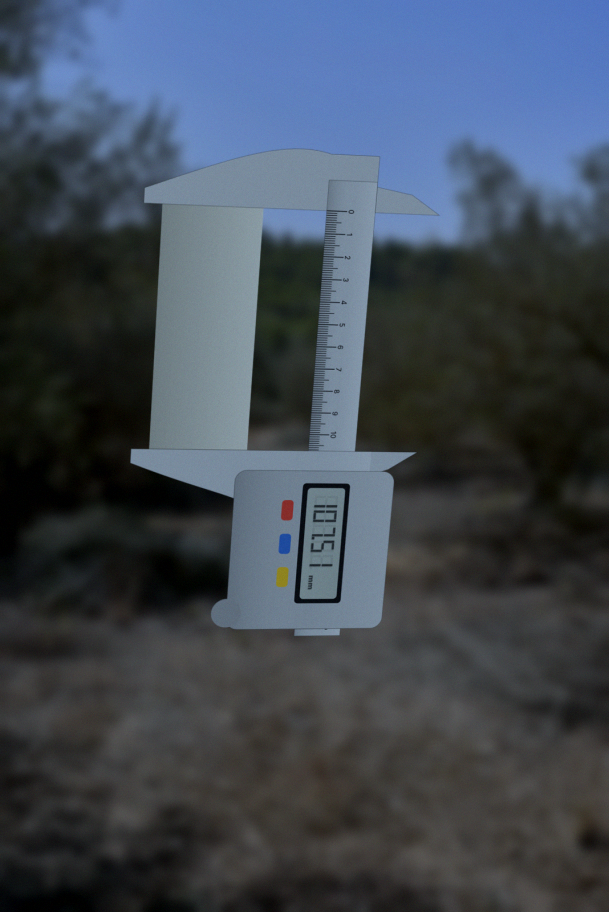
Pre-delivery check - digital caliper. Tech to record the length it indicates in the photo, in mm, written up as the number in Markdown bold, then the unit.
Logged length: **107.51** mm
